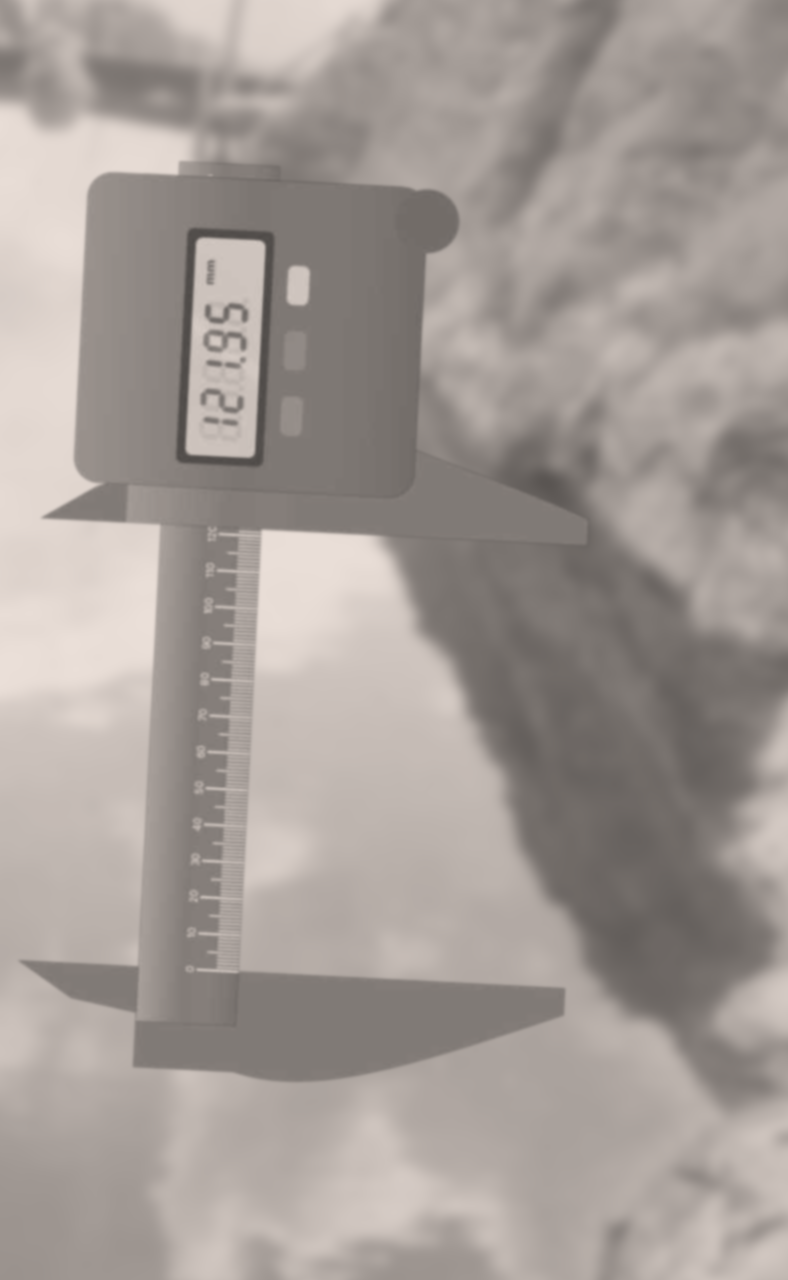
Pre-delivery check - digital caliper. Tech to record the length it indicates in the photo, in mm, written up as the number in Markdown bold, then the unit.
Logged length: **121.95** mm
